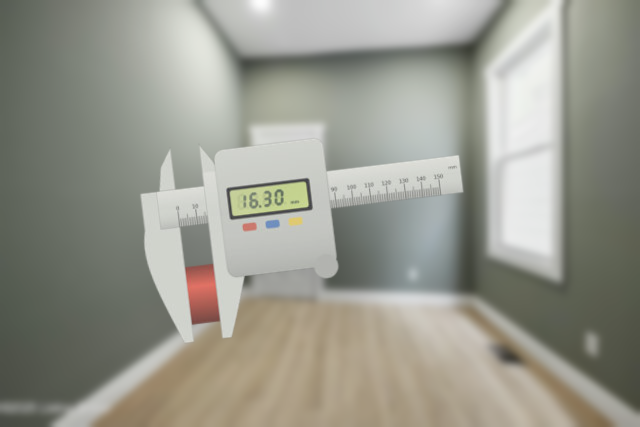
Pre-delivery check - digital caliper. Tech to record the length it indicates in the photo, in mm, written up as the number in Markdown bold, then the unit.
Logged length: **16.30** mm
